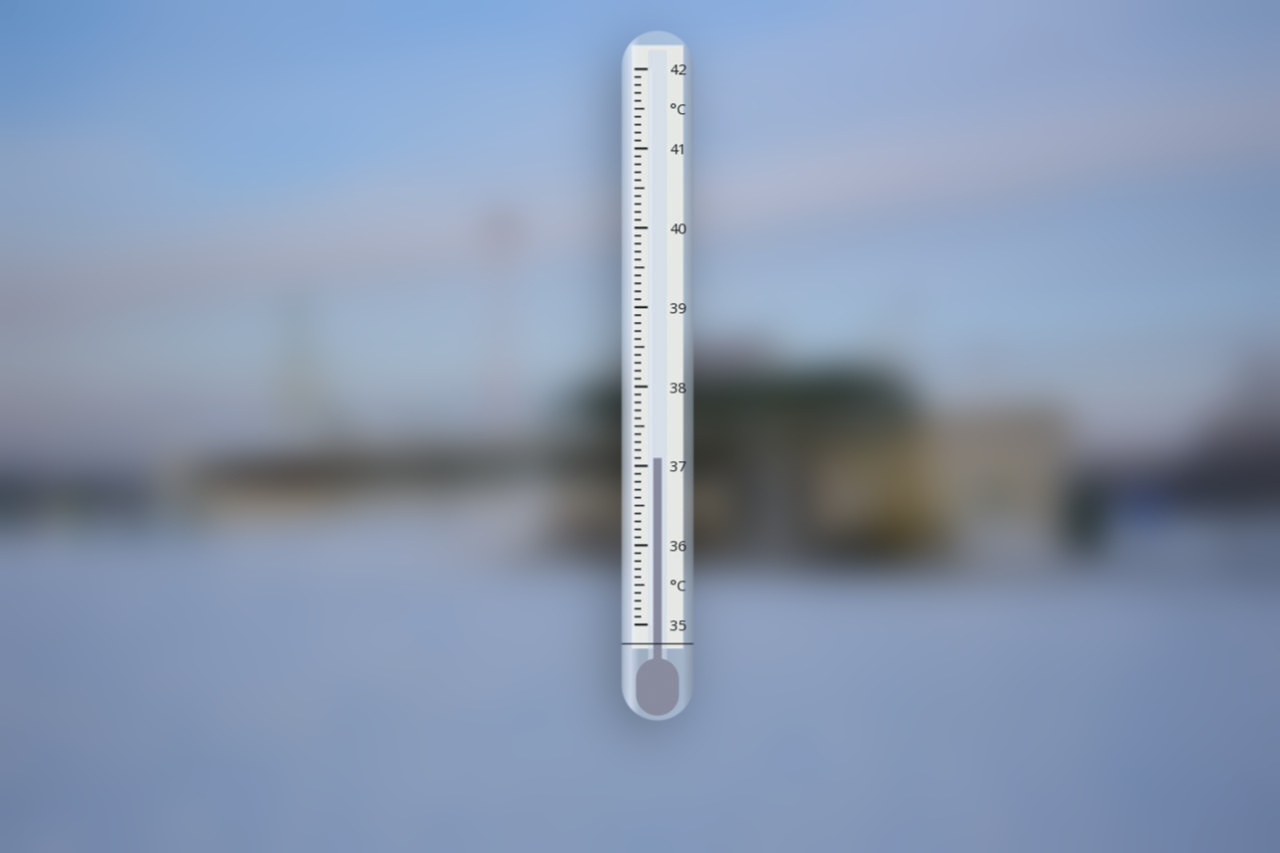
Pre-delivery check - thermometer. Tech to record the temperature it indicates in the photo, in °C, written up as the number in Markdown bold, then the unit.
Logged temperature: **37.1** °C
